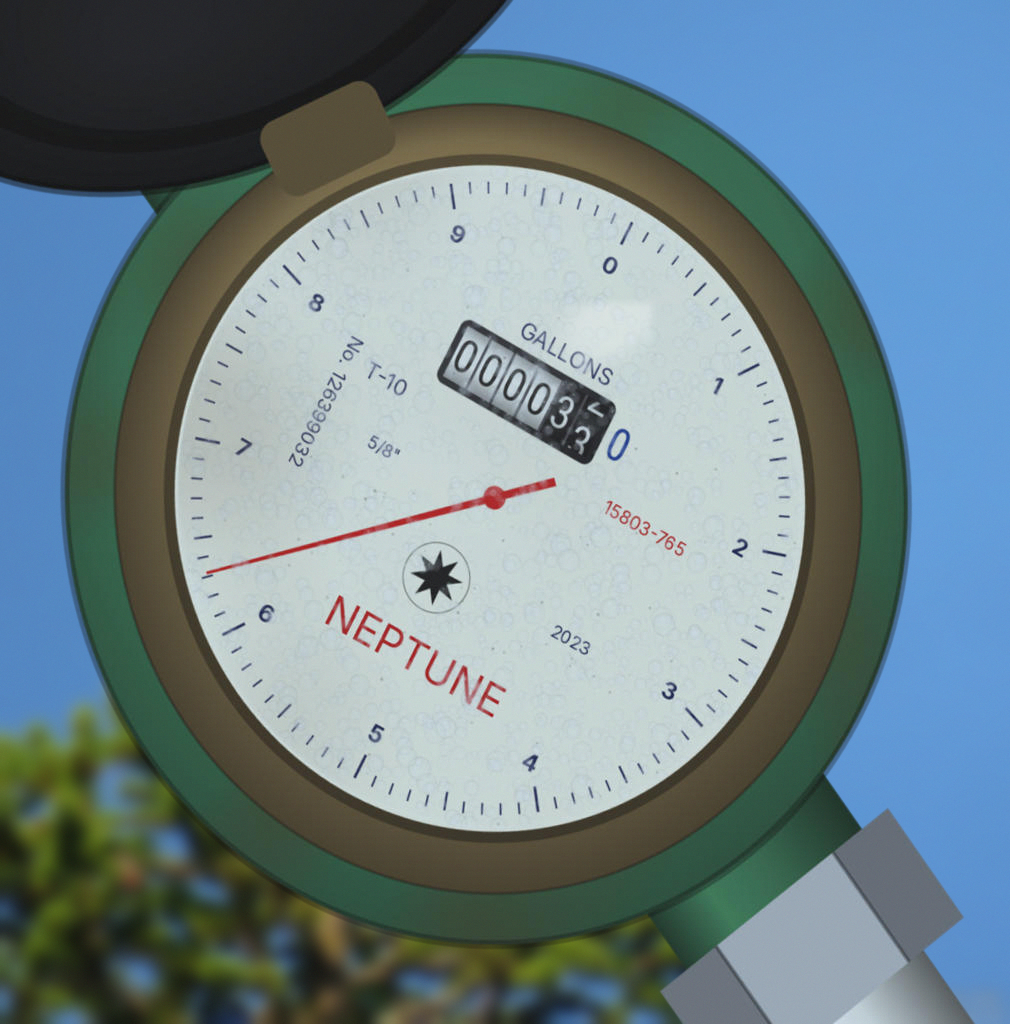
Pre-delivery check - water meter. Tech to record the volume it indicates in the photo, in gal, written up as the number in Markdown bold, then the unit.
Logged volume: **326.3** gal
